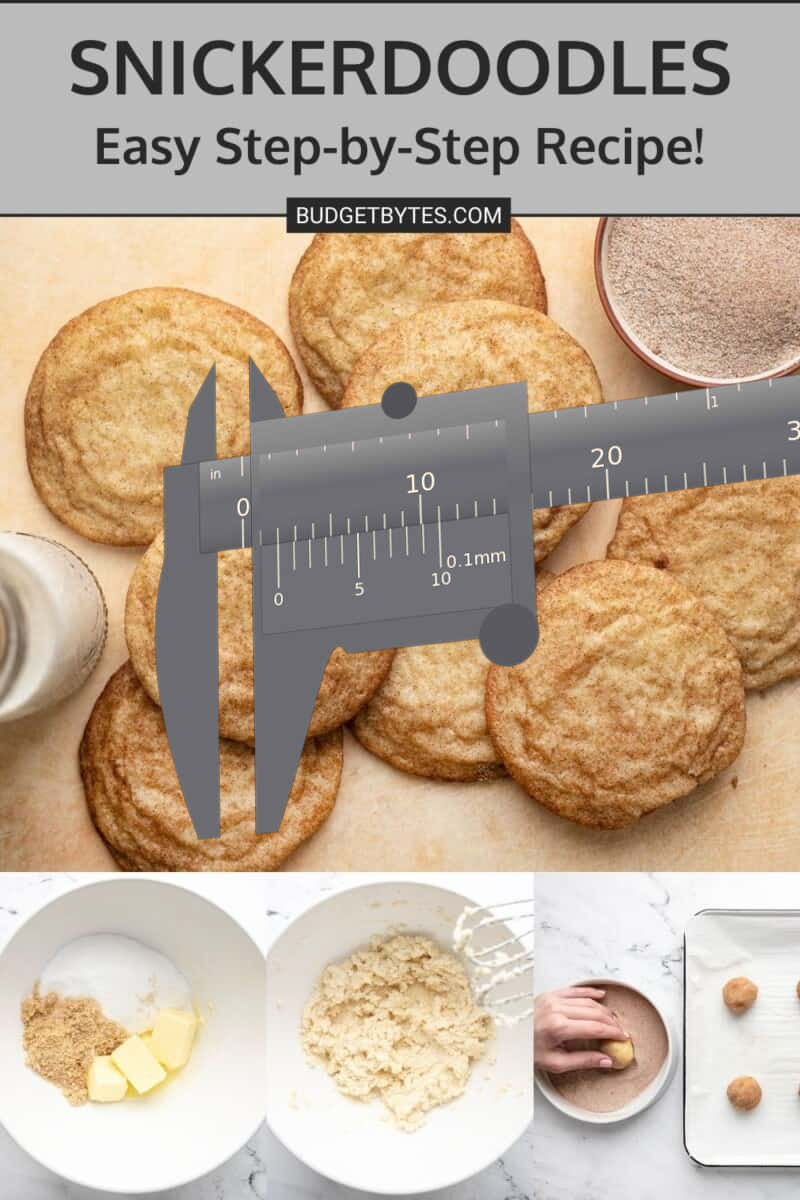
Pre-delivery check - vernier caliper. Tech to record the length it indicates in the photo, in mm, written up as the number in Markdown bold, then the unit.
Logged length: **2.0** mm
